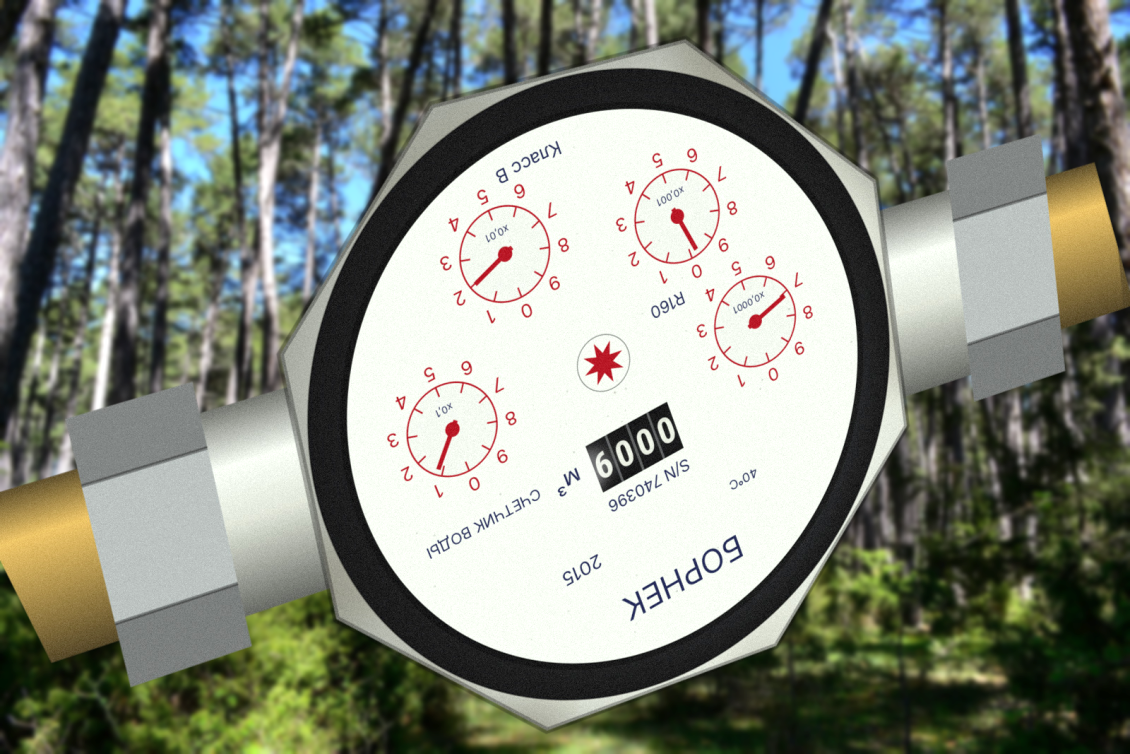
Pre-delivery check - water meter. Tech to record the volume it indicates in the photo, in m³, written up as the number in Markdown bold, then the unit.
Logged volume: **9.1197** m³
